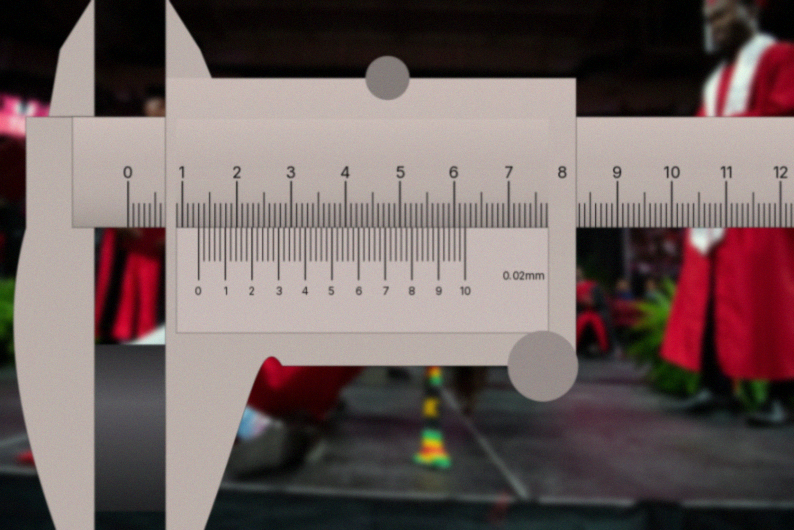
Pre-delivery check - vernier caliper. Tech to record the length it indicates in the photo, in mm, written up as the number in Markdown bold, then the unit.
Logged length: **13.0** mm
